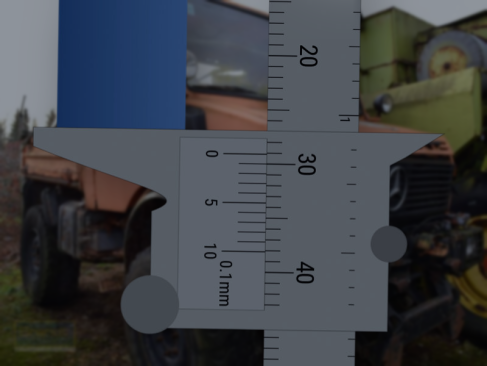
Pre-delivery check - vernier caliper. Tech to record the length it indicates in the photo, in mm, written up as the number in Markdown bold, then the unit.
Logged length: **29.1** mm
